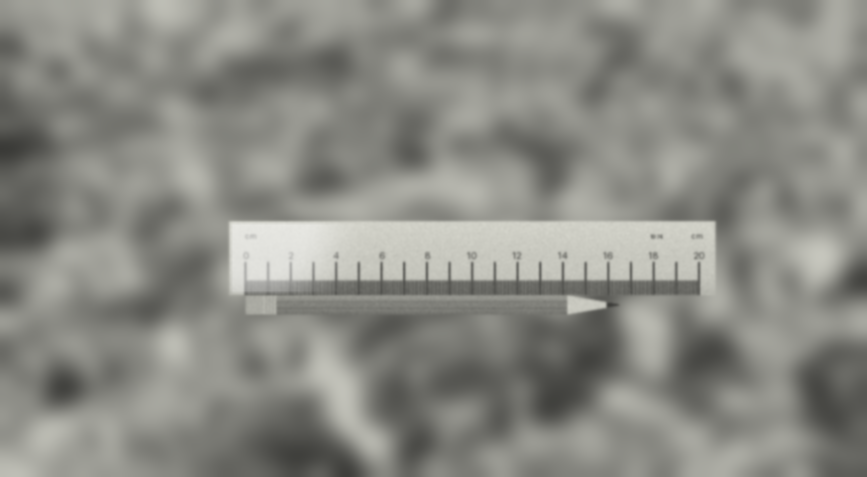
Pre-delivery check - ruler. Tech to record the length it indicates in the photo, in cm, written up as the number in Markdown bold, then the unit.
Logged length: **16.5** cm
